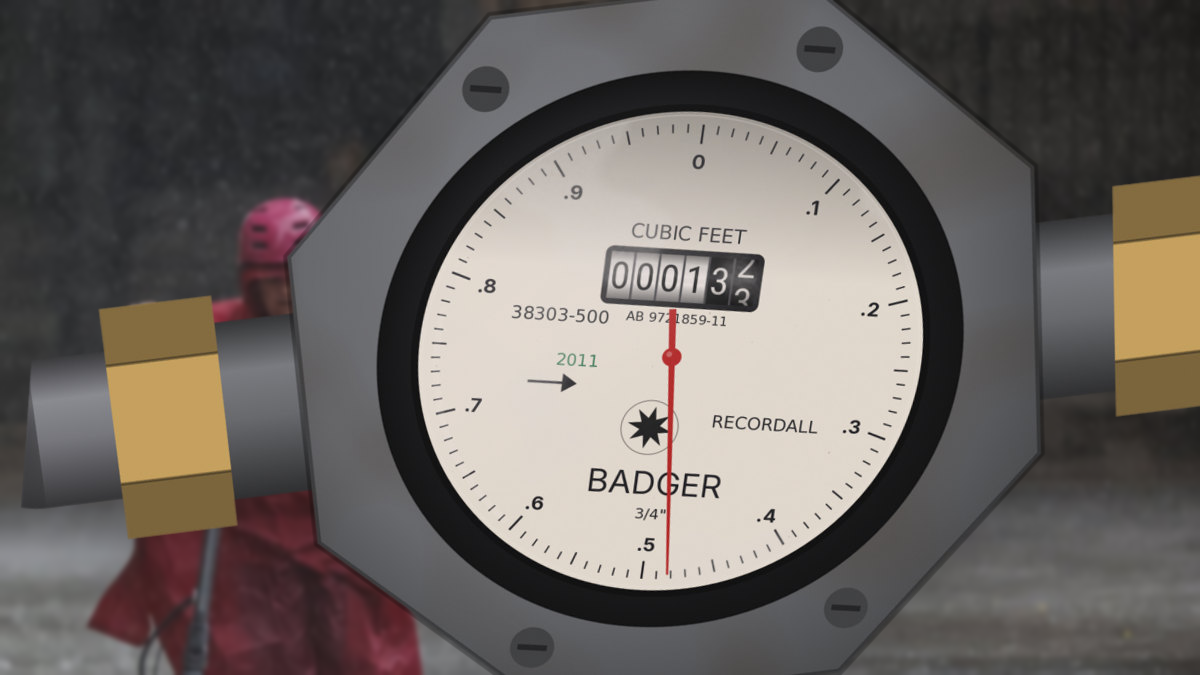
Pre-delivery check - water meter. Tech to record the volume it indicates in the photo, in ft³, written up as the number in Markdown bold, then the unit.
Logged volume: **132.48** ft³
